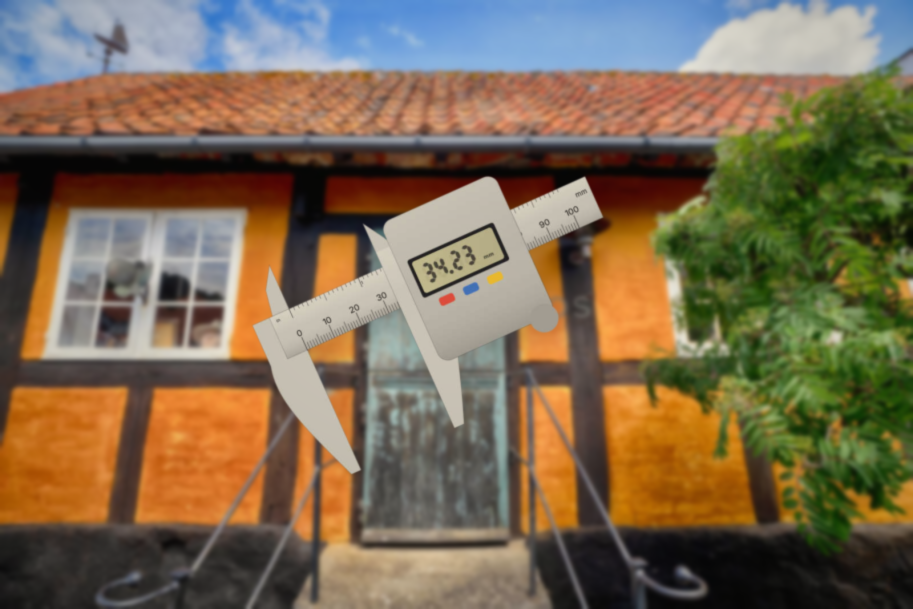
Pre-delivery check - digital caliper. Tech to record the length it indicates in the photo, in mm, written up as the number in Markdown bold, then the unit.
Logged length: **34.23** mm
